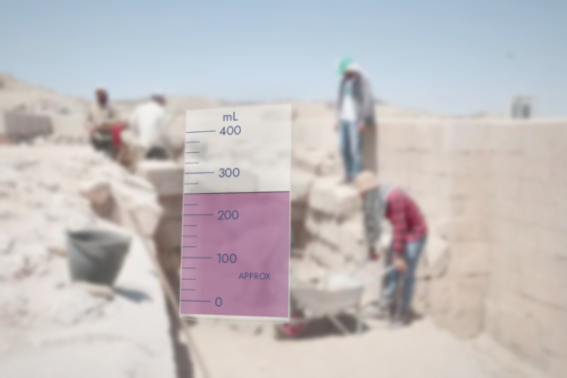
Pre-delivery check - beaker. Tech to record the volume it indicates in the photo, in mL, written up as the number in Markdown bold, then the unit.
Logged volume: **250** mL
